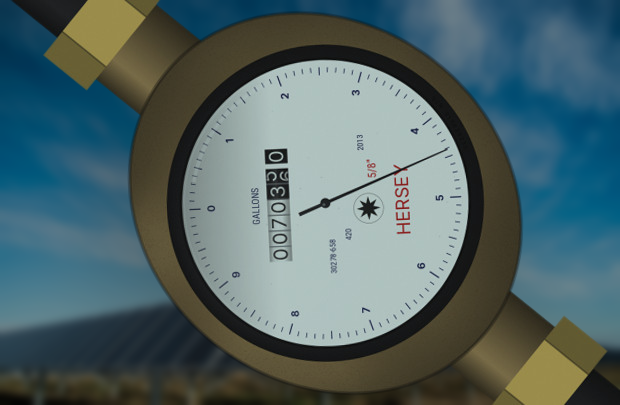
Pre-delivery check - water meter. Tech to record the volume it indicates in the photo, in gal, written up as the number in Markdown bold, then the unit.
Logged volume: **70354.4** gal
